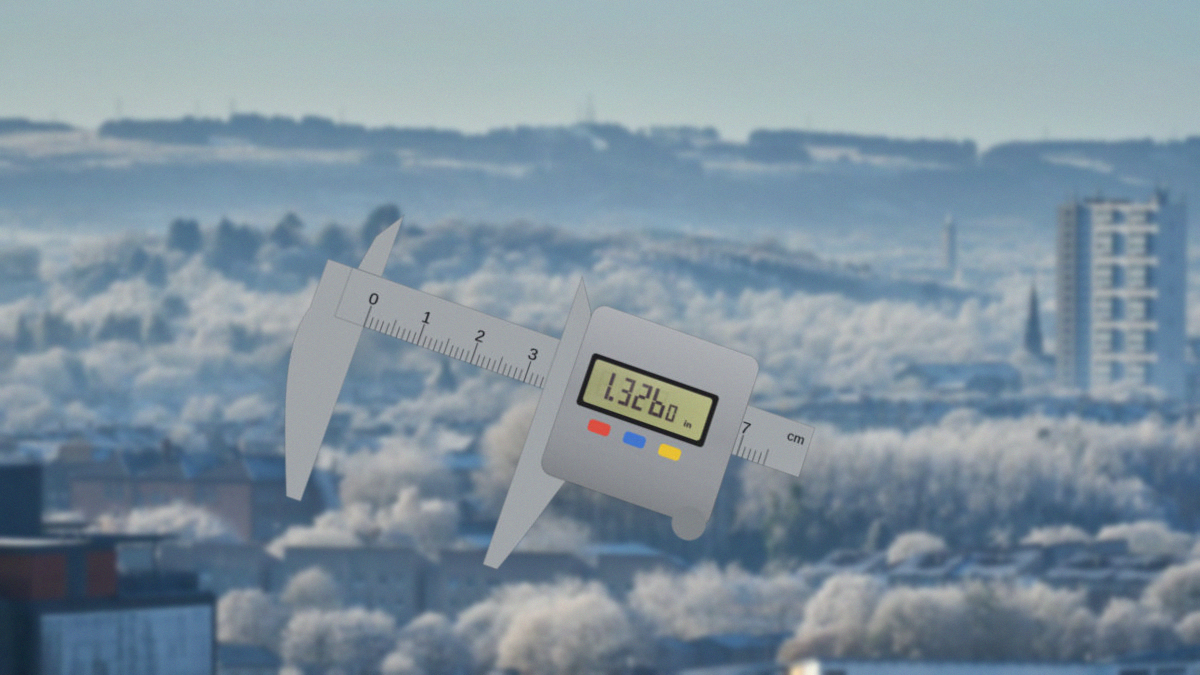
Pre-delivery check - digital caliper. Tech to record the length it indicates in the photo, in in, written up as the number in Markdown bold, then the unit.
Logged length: **1.3260** in
